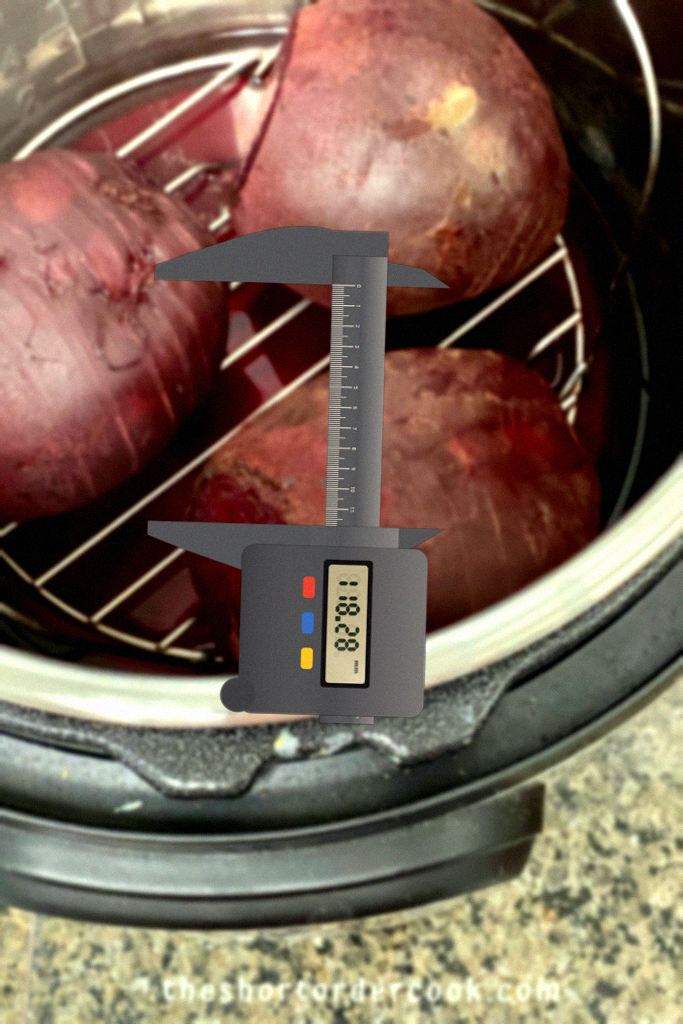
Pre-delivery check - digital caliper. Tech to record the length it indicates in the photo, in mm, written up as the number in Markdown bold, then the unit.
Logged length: **118.28** mm
